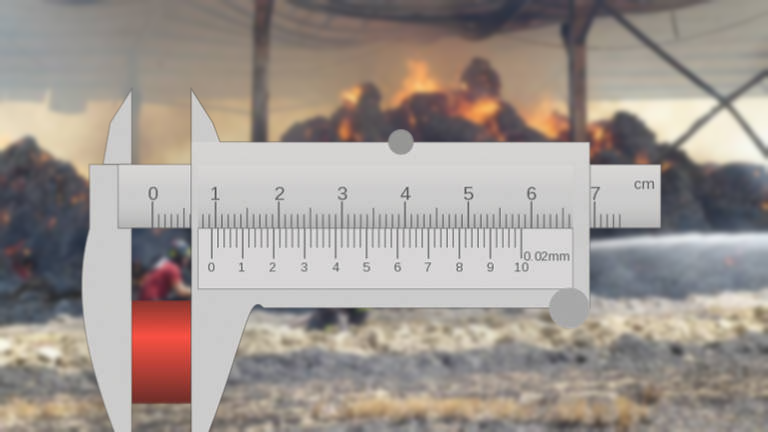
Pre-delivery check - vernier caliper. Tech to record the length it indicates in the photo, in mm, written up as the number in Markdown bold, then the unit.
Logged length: **9.4** mm
